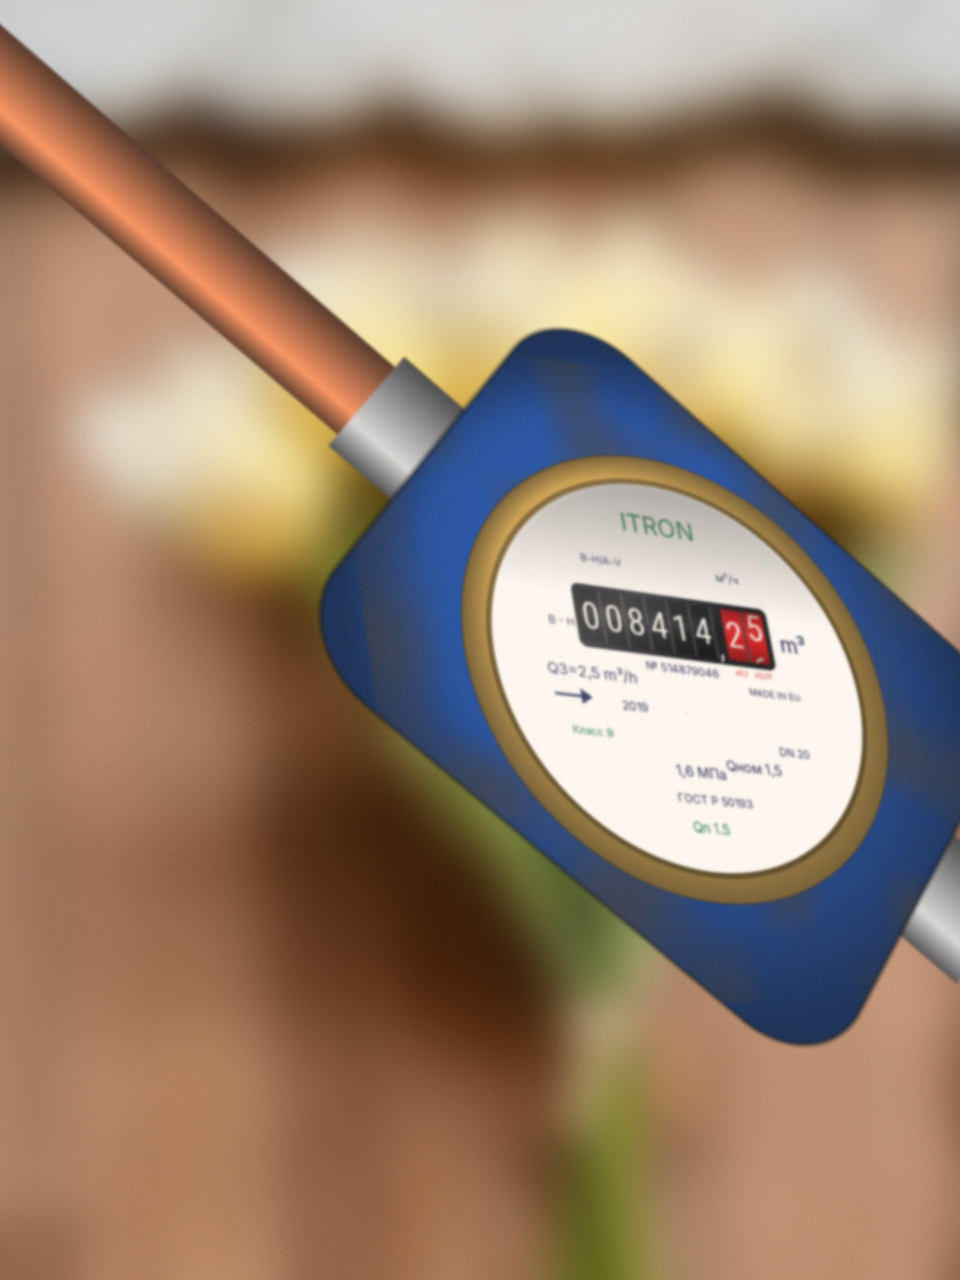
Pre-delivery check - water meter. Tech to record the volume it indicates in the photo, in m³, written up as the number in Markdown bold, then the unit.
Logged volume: **8414.25** m³
